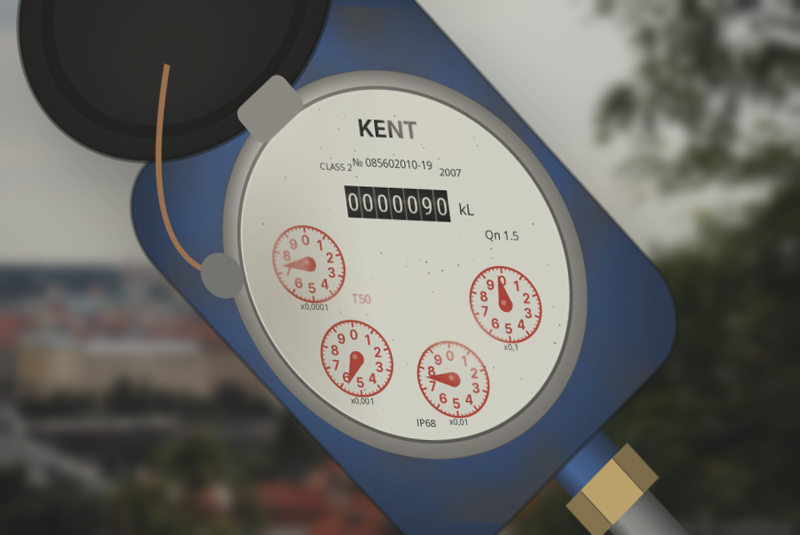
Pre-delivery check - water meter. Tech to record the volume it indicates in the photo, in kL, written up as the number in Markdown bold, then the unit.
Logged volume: **89.9757** kL
